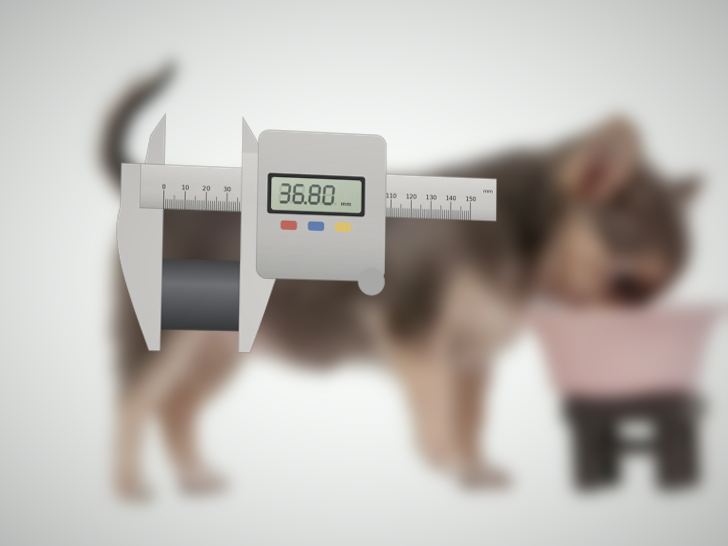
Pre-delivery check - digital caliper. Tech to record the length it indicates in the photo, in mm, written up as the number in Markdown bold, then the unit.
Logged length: **36.80** mm
